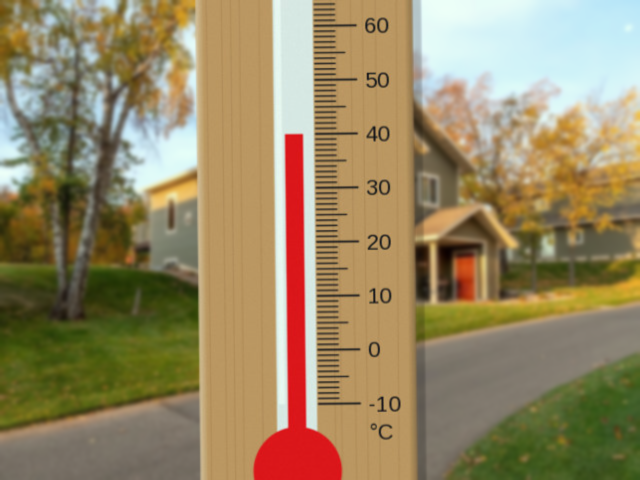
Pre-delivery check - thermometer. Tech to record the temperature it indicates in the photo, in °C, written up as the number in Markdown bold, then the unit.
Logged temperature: **40** °C
